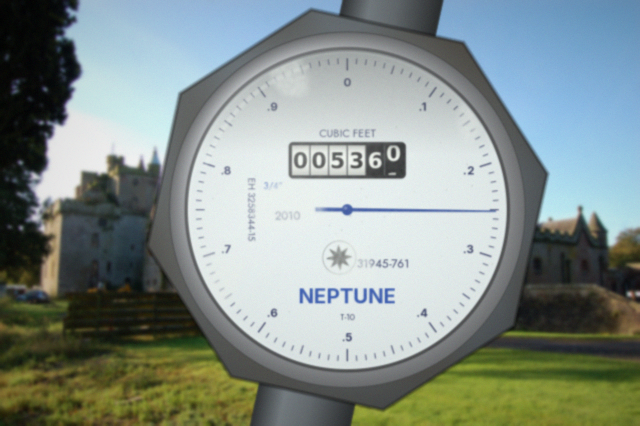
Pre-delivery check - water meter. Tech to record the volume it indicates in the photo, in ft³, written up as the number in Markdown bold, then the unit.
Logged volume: **5360.25** ft³
